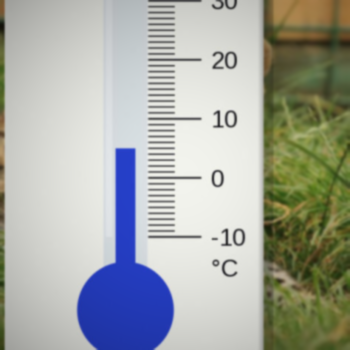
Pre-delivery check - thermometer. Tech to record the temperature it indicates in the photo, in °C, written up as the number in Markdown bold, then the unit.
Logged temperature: **5** °C
